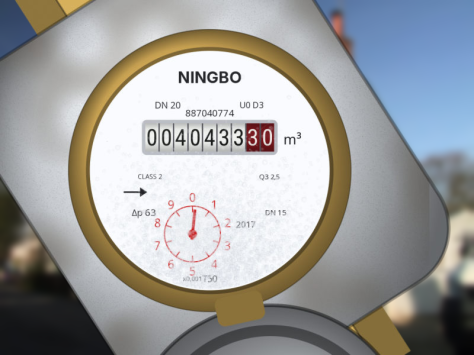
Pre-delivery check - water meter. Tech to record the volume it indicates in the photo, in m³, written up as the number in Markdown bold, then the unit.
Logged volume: **40433.300** m³
